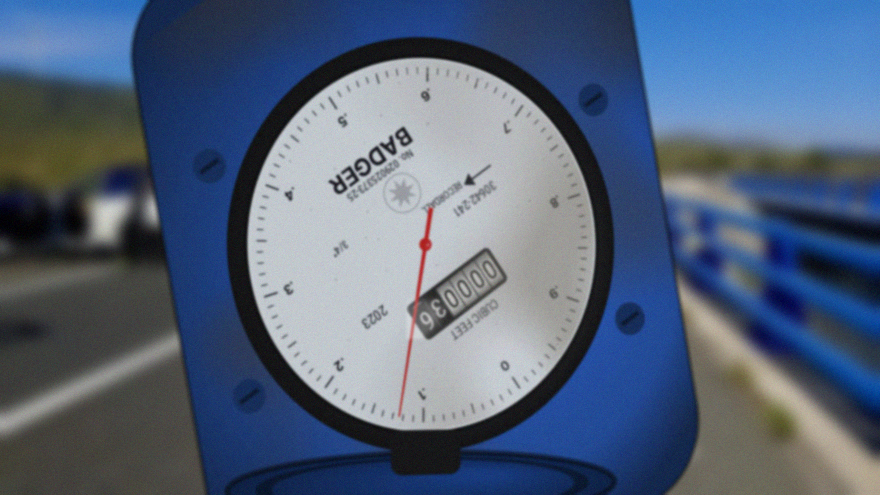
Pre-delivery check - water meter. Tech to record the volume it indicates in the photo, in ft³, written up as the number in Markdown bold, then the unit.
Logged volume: **36.12** ft³
